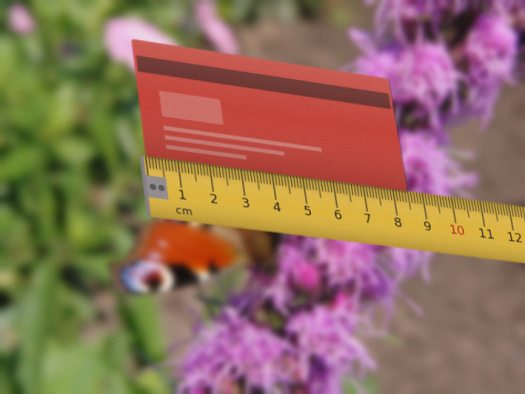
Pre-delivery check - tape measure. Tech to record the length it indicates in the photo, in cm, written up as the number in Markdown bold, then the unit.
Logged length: **8.5** cm
